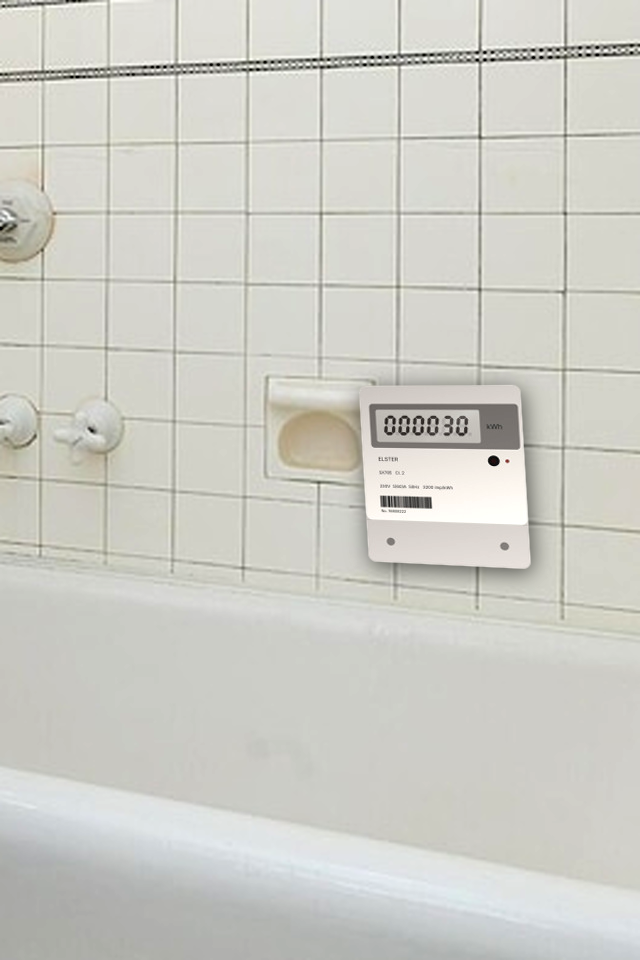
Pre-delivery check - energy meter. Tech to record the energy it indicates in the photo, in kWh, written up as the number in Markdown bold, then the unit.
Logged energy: **30** kWh
